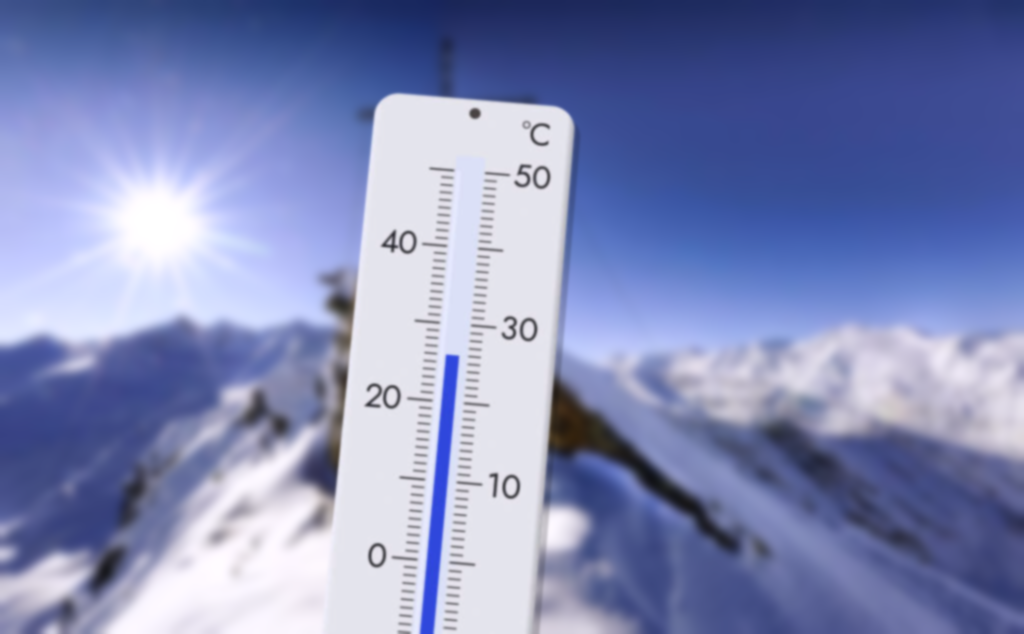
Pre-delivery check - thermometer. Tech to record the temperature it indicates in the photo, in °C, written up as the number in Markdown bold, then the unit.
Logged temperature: **26** °C
